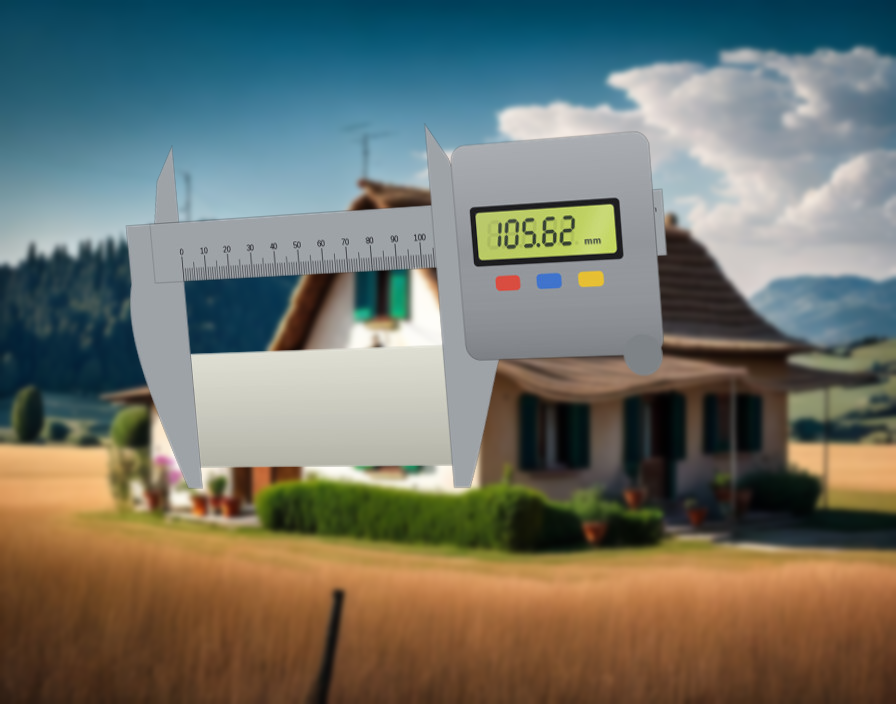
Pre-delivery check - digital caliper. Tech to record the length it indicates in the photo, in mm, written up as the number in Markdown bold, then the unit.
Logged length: **105.62** mm
